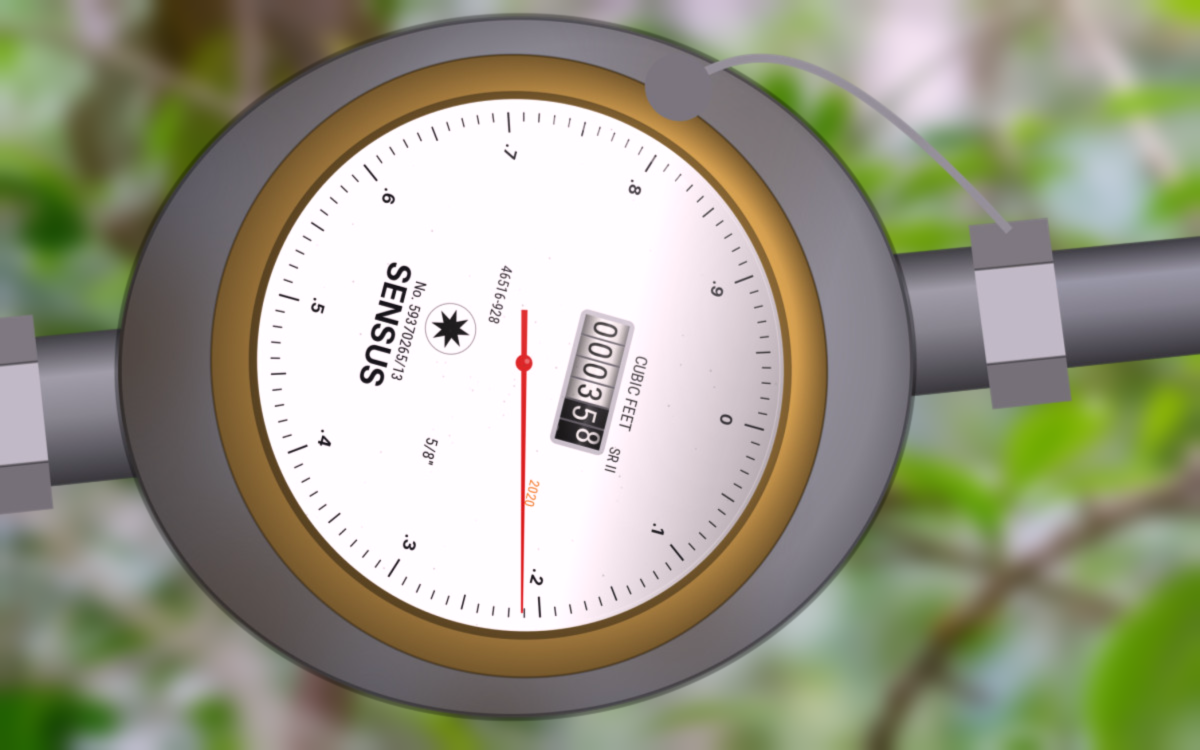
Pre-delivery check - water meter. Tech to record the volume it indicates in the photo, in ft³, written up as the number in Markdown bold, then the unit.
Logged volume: **358.21** ft³
